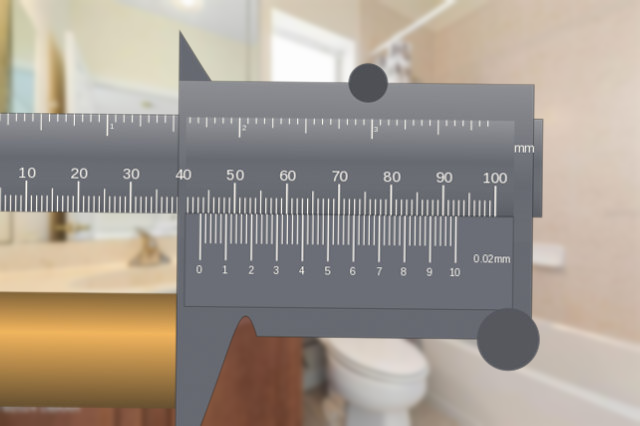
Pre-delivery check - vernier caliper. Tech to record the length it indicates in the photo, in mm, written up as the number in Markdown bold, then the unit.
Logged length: **43.5** mm
